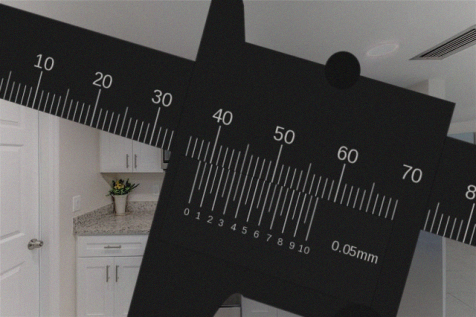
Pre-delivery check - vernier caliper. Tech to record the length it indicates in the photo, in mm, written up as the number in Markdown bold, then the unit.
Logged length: **38.4** mm
